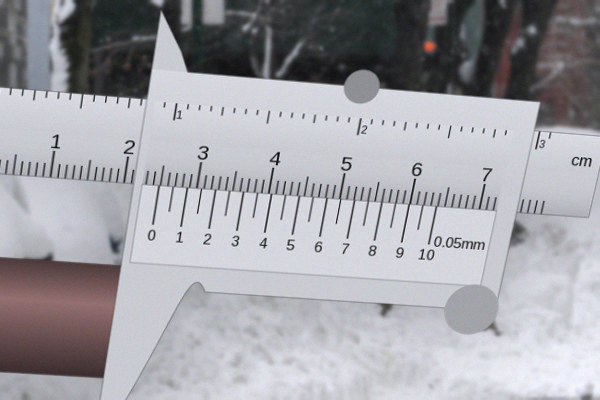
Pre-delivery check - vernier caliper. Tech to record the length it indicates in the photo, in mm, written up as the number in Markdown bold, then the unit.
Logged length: **24.8** mm
